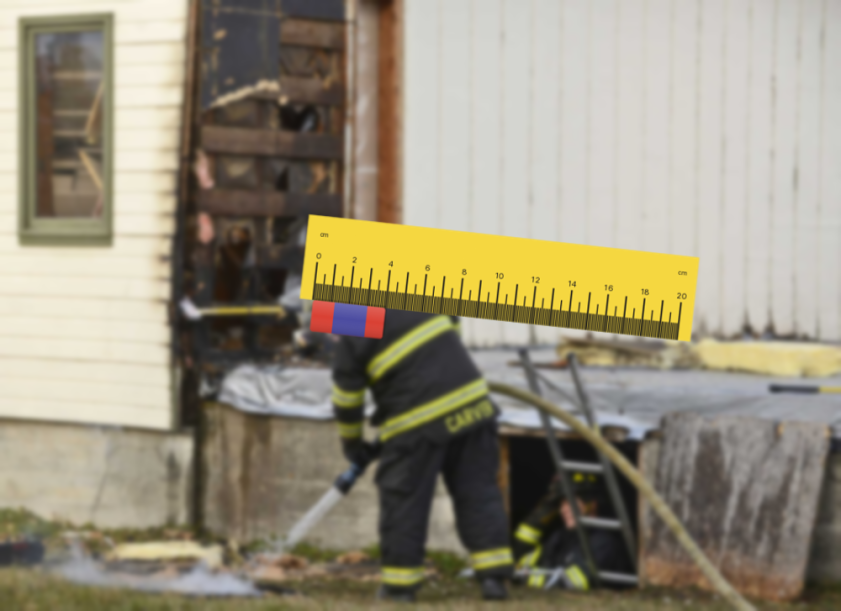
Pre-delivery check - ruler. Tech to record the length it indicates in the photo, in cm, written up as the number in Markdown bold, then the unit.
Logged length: **4** cm
